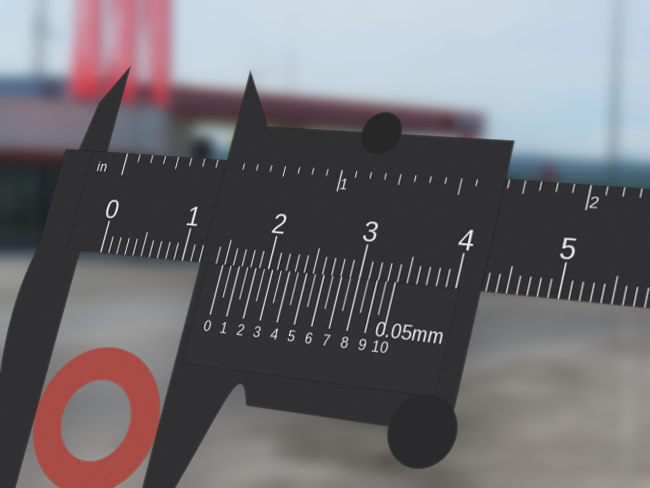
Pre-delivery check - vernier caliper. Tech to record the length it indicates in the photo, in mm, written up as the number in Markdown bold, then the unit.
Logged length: **14.8** mm
